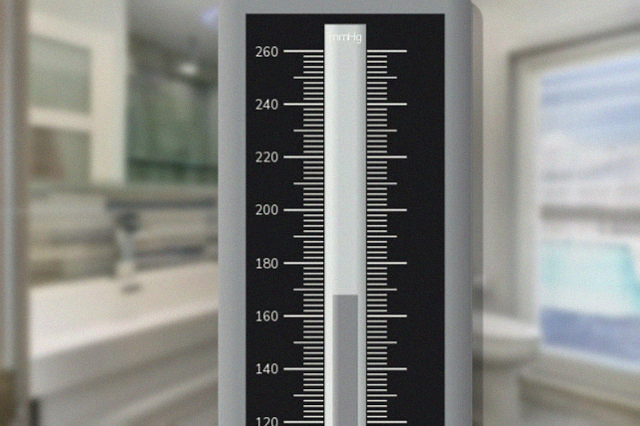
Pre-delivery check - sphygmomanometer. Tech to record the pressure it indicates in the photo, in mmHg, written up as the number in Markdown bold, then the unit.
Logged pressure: **168** mmHg
